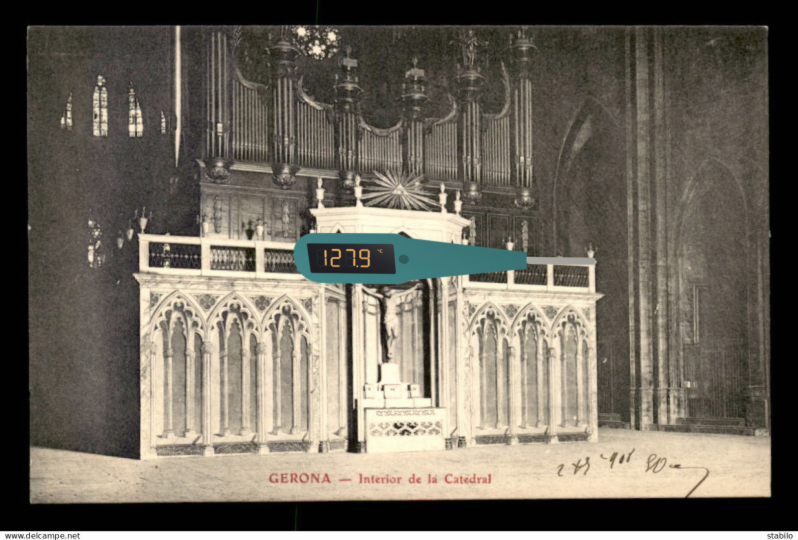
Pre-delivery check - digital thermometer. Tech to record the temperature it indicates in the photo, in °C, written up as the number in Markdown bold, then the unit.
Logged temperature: **127.9** °C
